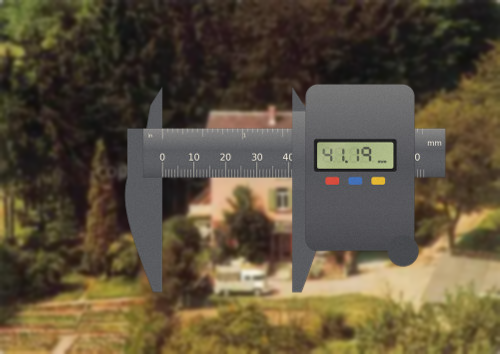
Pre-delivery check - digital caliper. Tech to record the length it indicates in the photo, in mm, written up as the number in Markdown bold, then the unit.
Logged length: **41.19** mm
